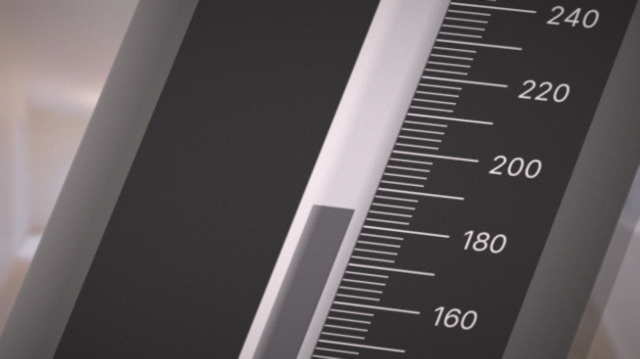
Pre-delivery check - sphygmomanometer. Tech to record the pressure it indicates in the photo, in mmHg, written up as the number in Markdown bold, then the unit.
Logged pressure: **184** mmHg
